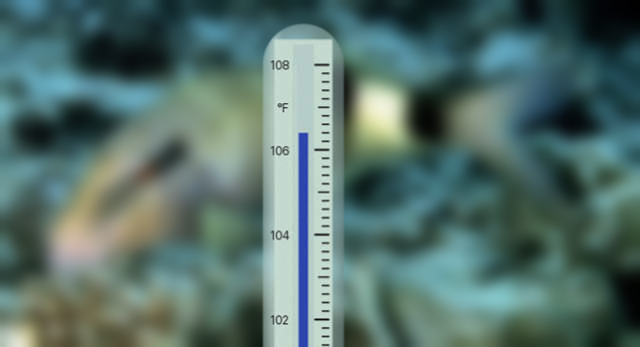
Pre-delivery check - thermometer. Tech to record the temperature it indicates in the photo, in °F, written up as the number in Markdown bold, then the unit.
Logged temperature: **106.4** °F
